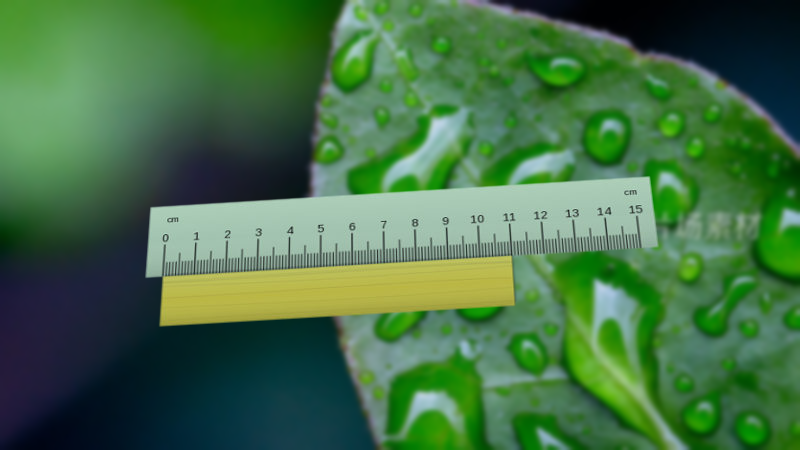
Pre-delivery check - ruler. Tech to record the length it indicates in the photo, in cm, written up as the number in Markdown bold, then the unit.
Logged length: **11** cm
